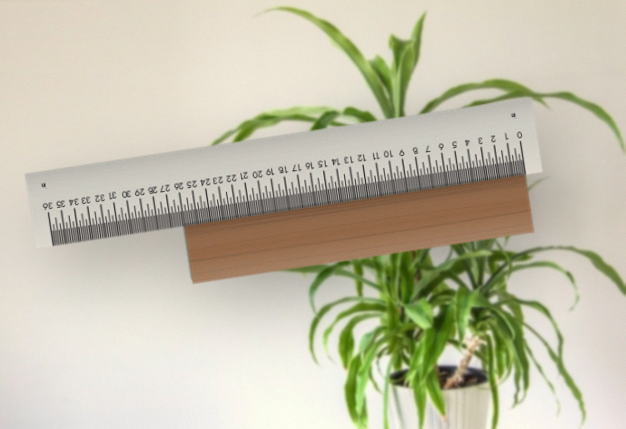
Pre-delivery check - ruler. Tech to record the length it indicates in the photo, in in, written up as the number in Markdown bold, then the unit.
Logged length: **26** in
